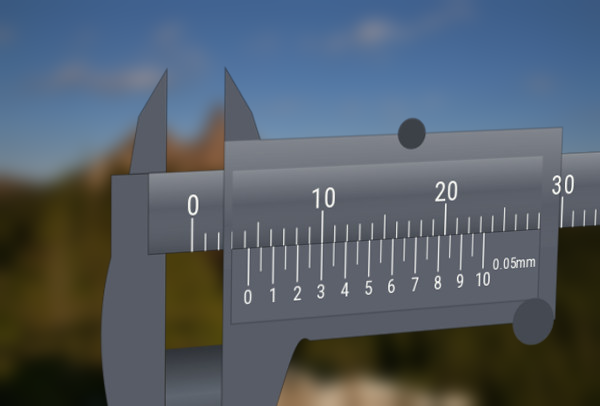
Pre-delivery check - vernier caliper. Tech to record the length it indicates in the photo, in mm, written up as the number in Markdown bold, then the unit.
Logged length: **4.3** mm
